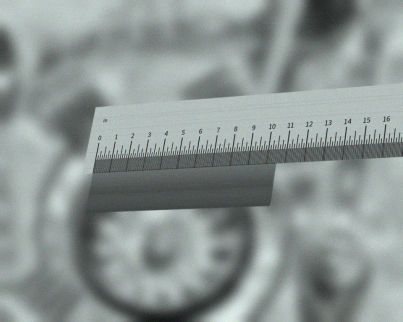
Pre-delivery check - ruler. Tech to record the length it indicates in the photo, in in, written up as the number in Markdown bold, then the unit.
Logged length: **10.5** in
